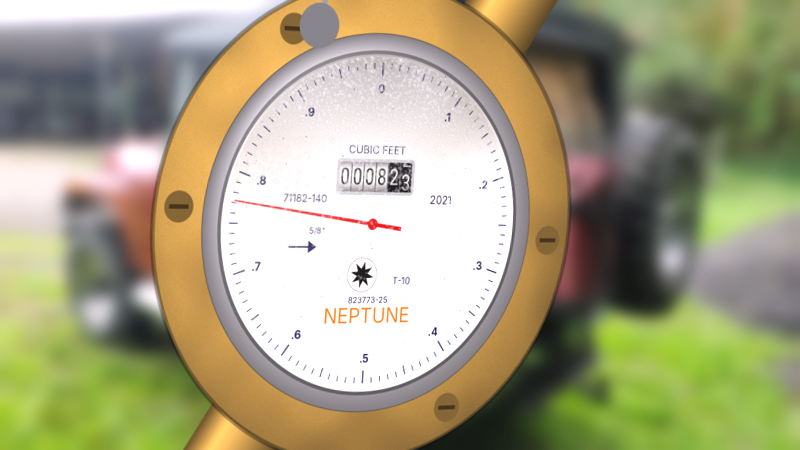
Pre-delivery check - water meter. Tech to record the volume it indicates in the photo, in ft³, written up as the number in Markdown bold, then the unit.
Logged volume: **822.77** ft³
